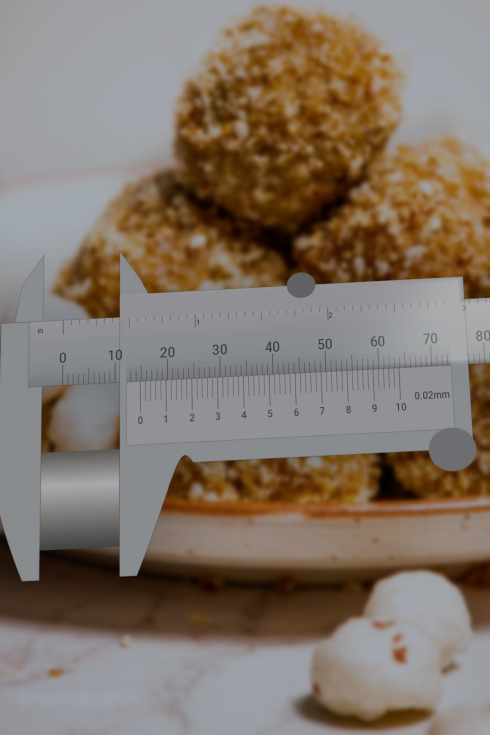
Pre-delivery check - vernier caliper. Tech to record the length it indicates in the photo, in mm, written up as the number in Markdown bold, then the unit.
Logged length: **14.8** mm
